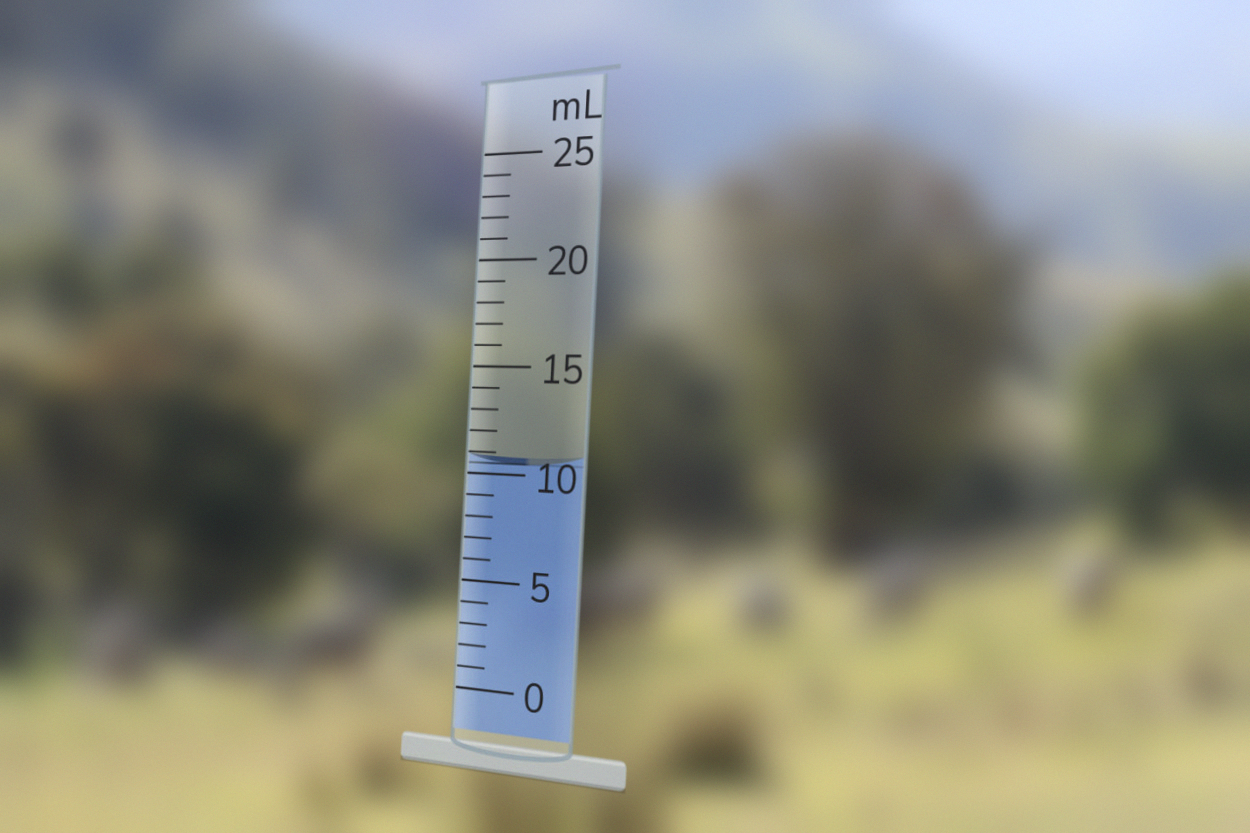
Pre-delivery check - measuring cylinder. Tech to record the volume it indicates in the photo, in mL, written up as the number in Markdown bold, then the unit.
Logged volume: **10.5** mL
